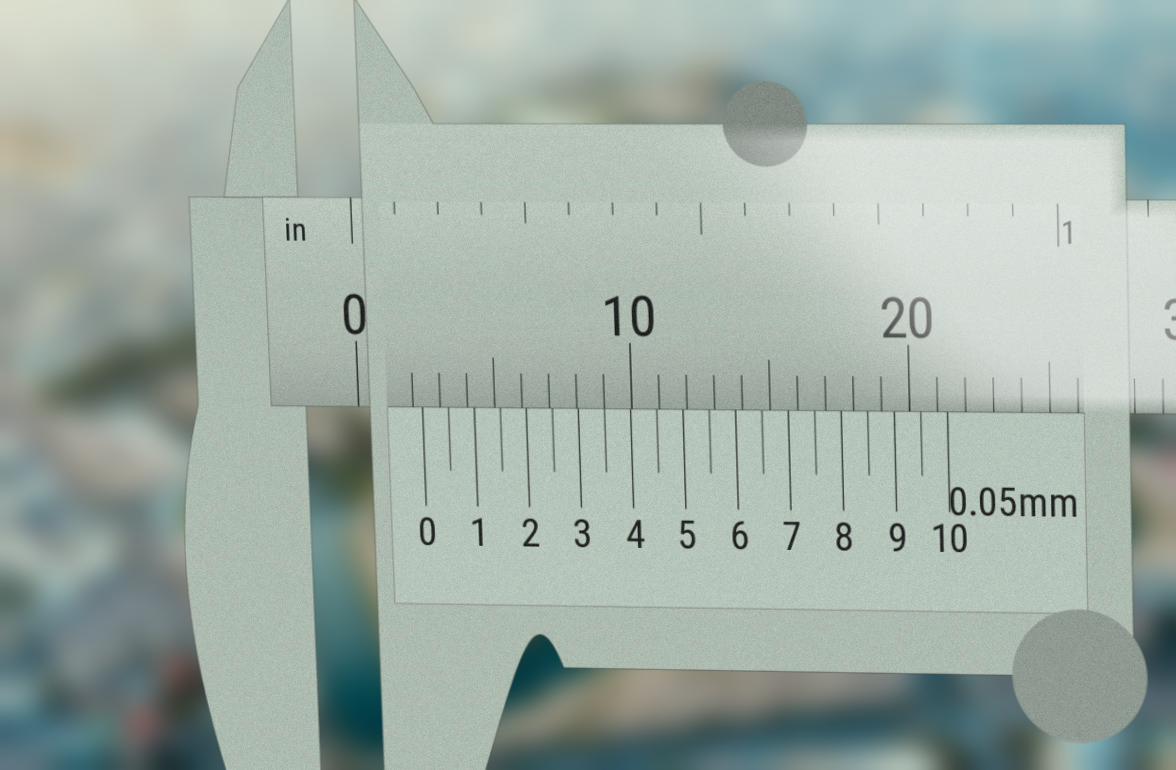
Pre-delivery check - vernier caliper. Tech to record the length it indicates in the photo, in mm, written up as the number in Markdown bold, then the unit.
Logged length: **2.35** mm
